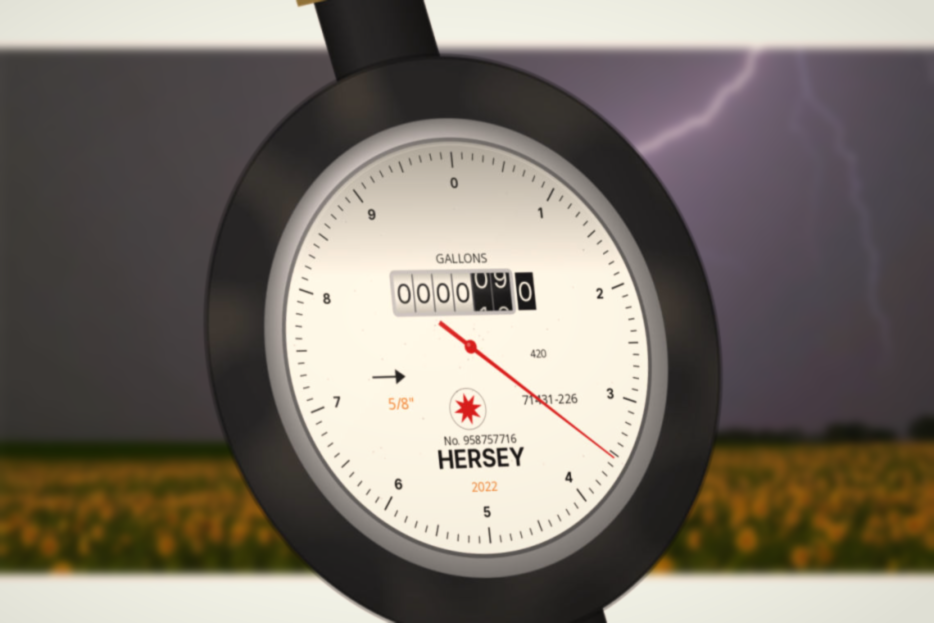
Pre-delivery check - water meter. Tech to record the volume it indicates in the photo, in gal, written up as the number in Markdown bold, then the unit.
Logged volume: **93.5** gal
